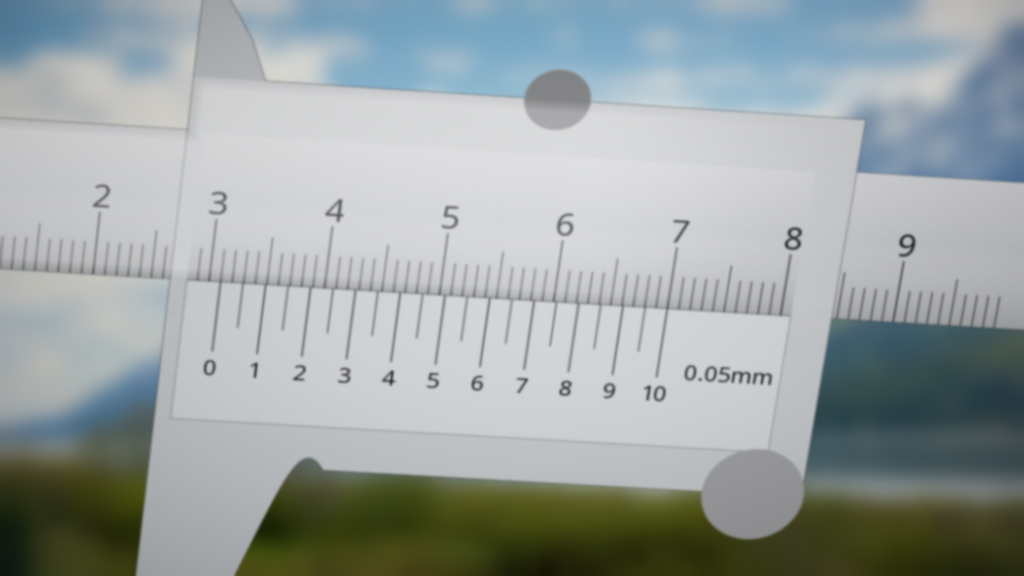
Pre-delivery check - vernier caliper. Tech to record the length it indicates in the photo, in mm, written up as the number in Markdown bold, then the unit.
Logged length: **31.0** mm
